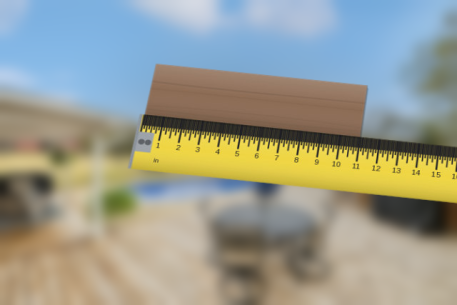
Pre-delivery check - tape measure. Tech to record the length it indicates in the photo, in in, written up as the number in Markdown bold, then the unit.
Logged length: **11** in
